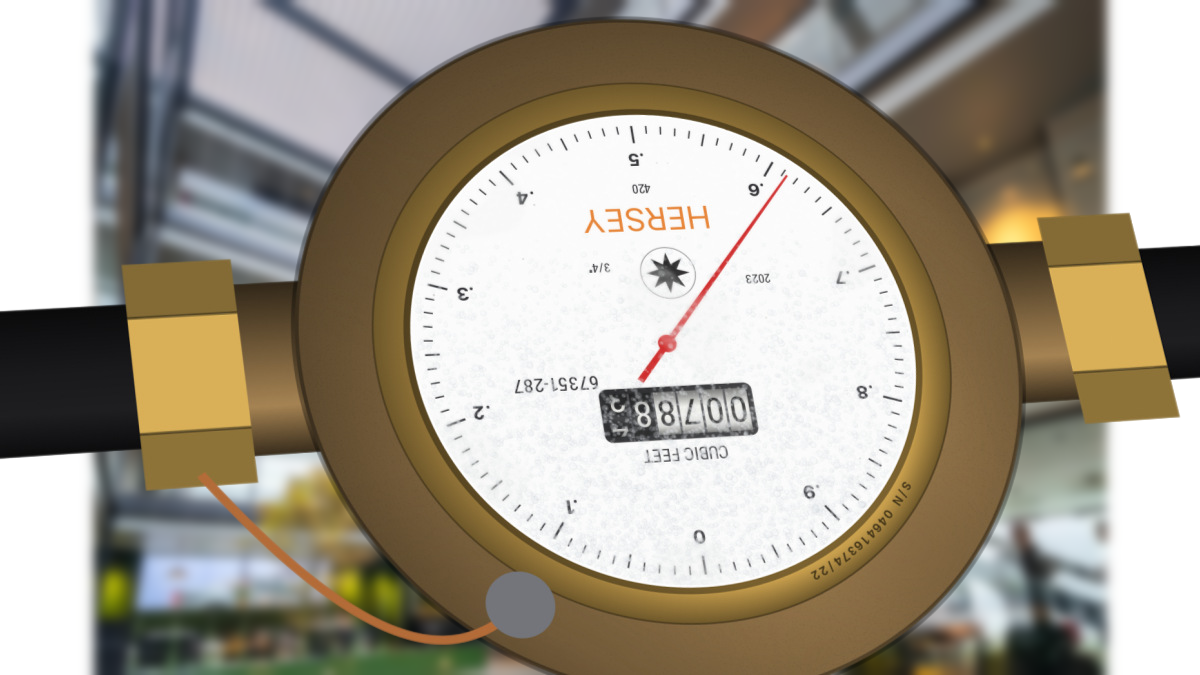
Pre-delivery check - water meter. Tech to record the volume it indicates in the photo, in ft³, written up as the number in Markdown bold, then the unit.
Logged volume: **7882.61** ft³
